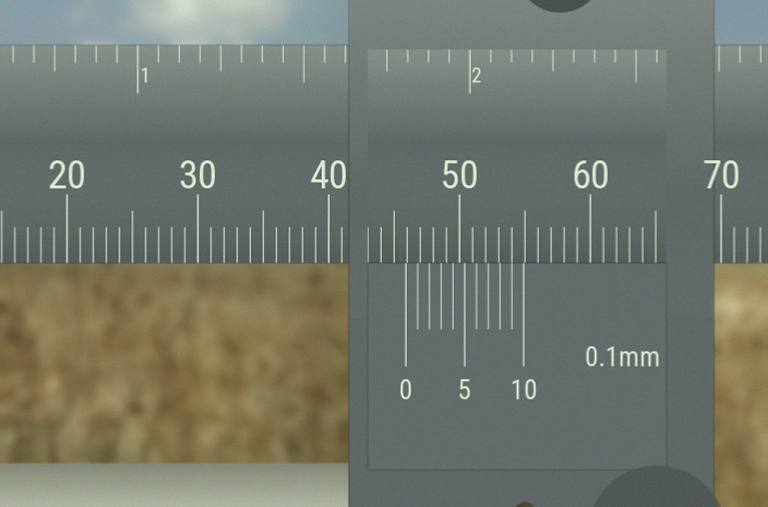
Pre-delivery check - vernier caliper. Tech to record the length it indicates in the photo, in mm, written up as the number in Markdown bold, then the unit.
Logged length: **45.9** mm
